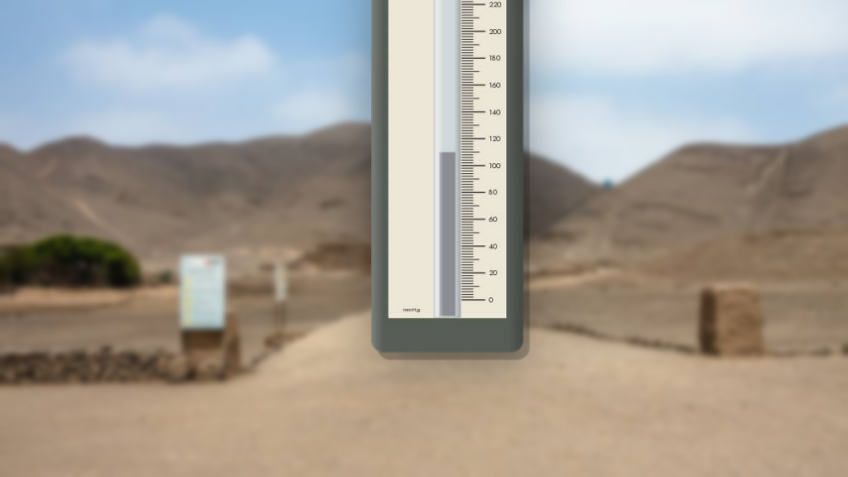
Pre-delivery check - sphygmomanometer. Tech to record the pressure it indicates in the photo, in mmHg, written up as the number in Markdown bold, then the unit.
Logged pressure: **110** mmHg
